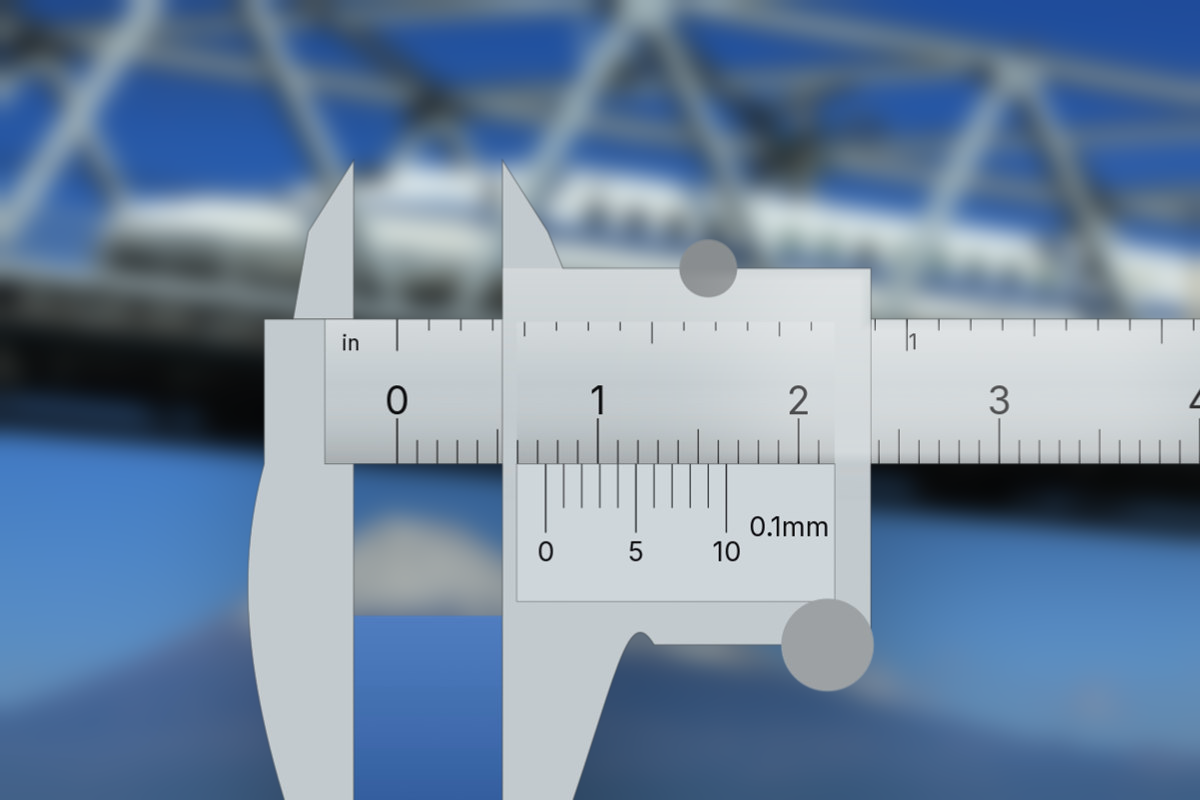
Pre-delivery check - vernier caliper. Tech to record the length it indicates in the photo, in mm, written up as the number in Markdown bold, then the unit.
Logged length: **7.4** mm
